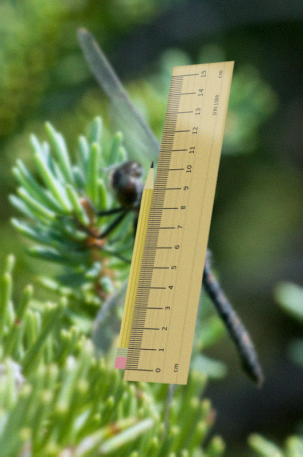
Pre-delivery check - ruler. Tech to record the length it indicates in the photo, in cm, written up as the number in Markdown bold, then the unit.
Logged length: **10.5** cm
